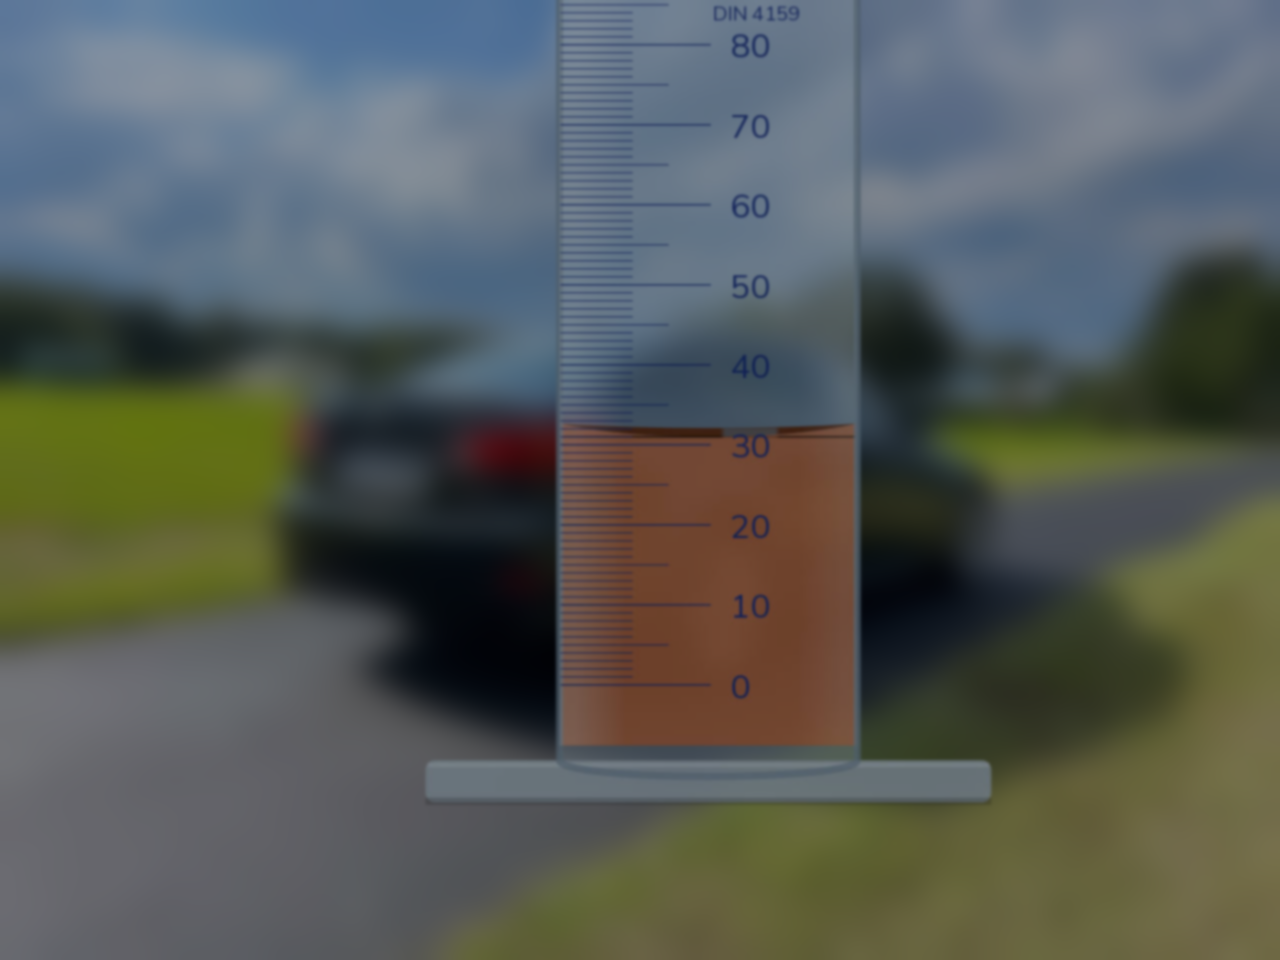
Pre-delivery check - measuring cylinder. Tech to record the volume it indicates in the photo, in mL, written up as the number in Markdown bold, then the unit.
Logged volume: **31** mL
